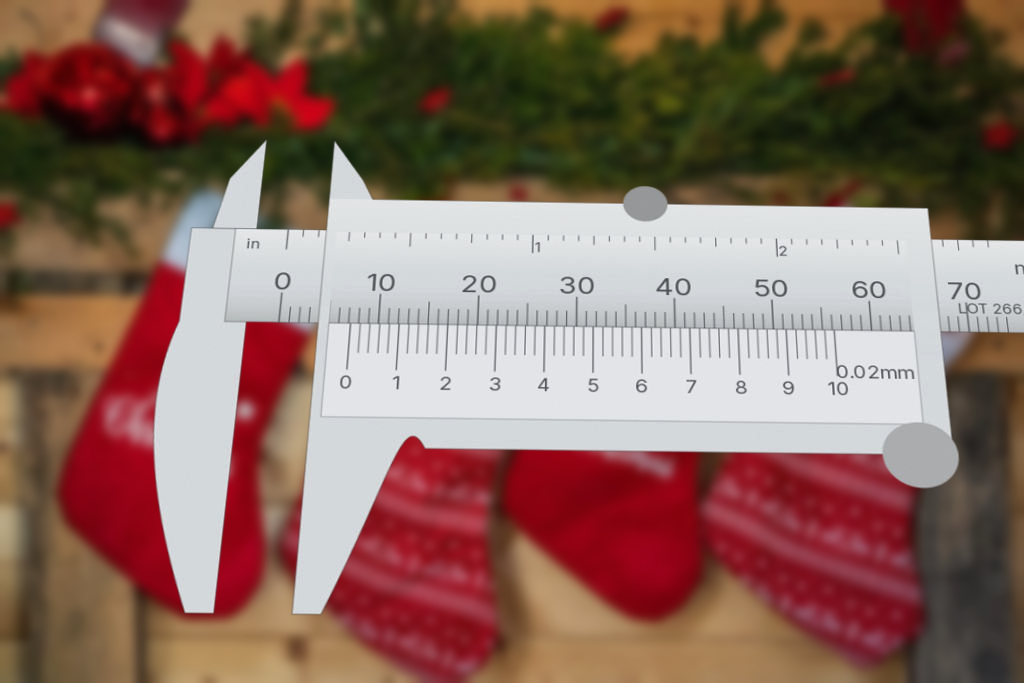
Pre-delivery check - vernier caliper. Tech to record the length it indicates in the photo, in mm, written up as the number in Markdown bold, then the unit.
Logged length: **7.2** mm
